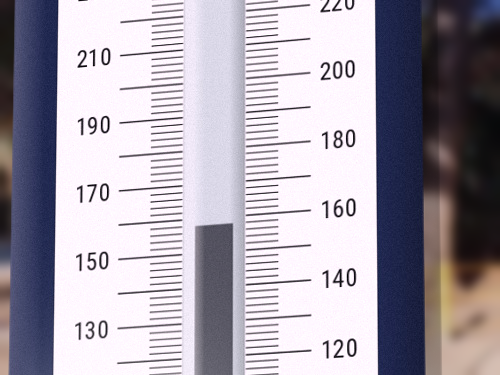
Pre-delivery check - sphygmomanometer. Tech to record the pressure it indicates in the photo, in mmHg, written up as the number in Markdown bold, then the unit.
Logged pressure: **158** mmHg
